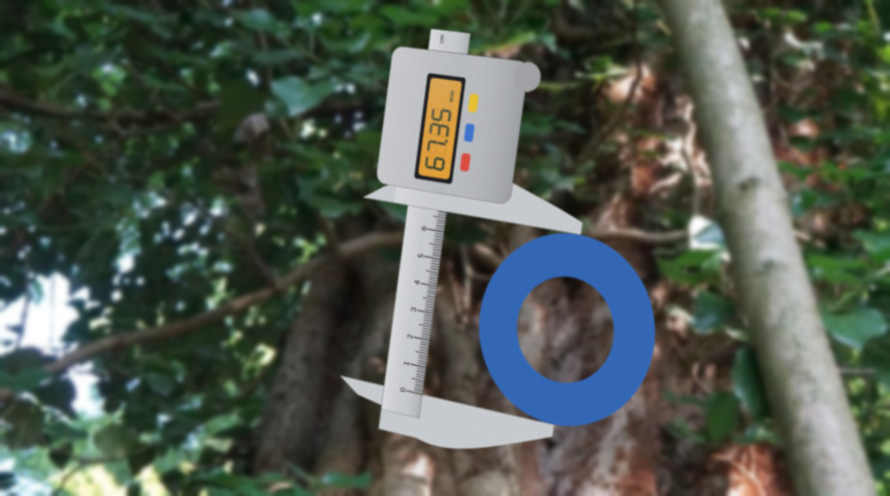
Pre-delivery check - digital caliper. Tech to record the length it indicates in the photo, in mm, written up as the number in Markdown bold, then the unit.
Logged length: **67.35** mm
